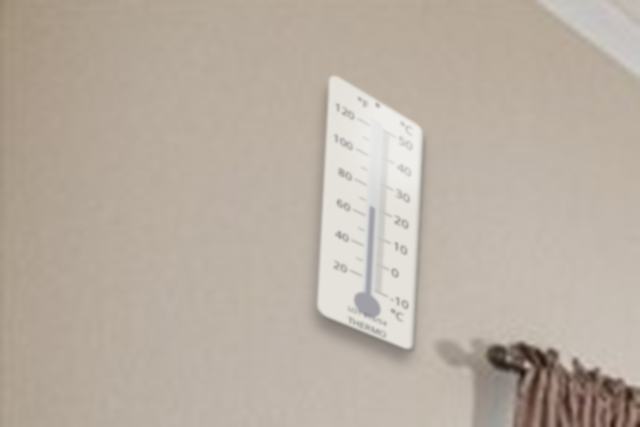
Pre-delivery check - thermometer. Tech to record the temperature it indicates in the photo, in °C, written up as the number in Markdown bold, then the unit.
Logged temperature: **20** °C
